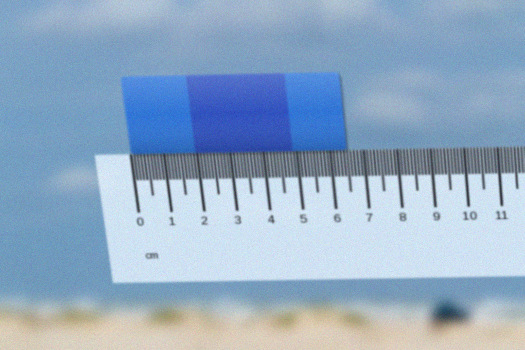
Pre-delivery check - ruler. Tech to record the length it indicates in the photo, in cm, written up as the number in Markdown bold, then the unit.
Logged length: **6.5** cm
